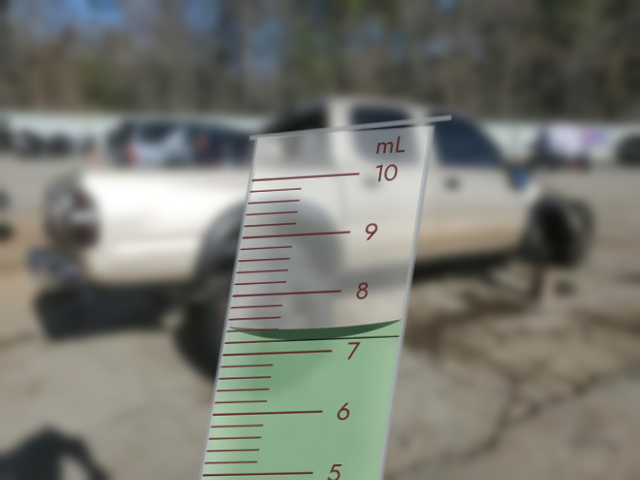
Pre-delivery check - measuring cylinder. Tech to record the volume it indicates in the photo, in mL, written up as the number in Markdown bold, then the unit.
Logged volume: **7.2** mL
